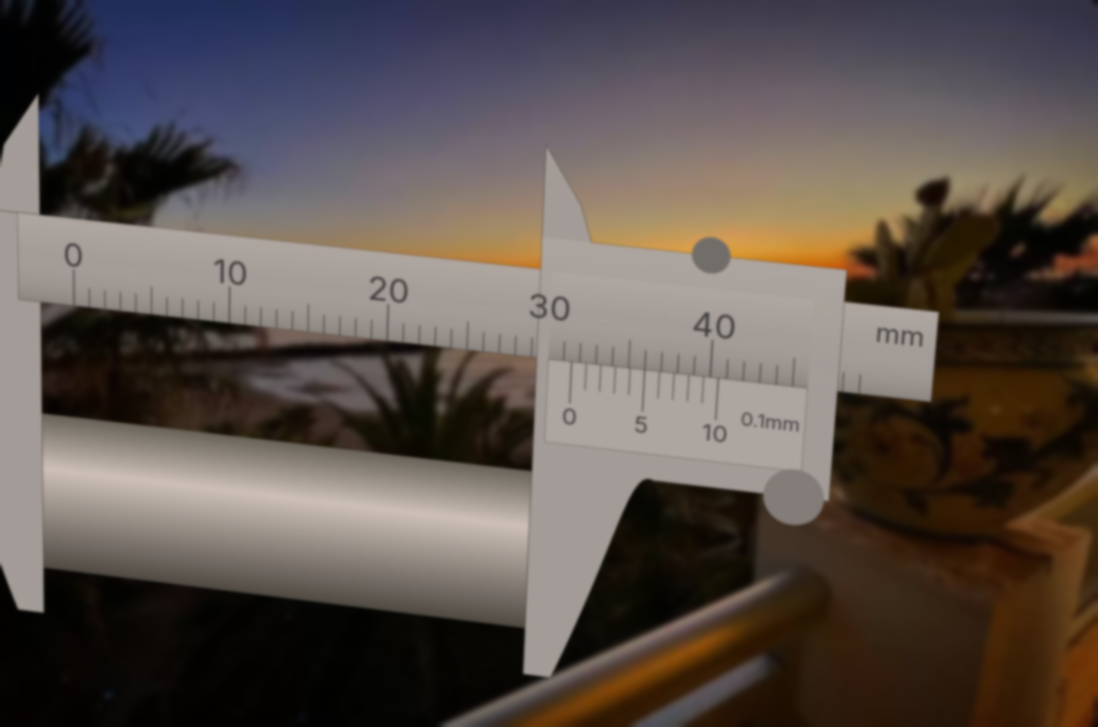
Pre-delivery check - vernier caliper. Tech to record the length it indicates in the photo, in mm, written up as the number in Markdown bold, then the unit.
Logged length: **31.5** mm
